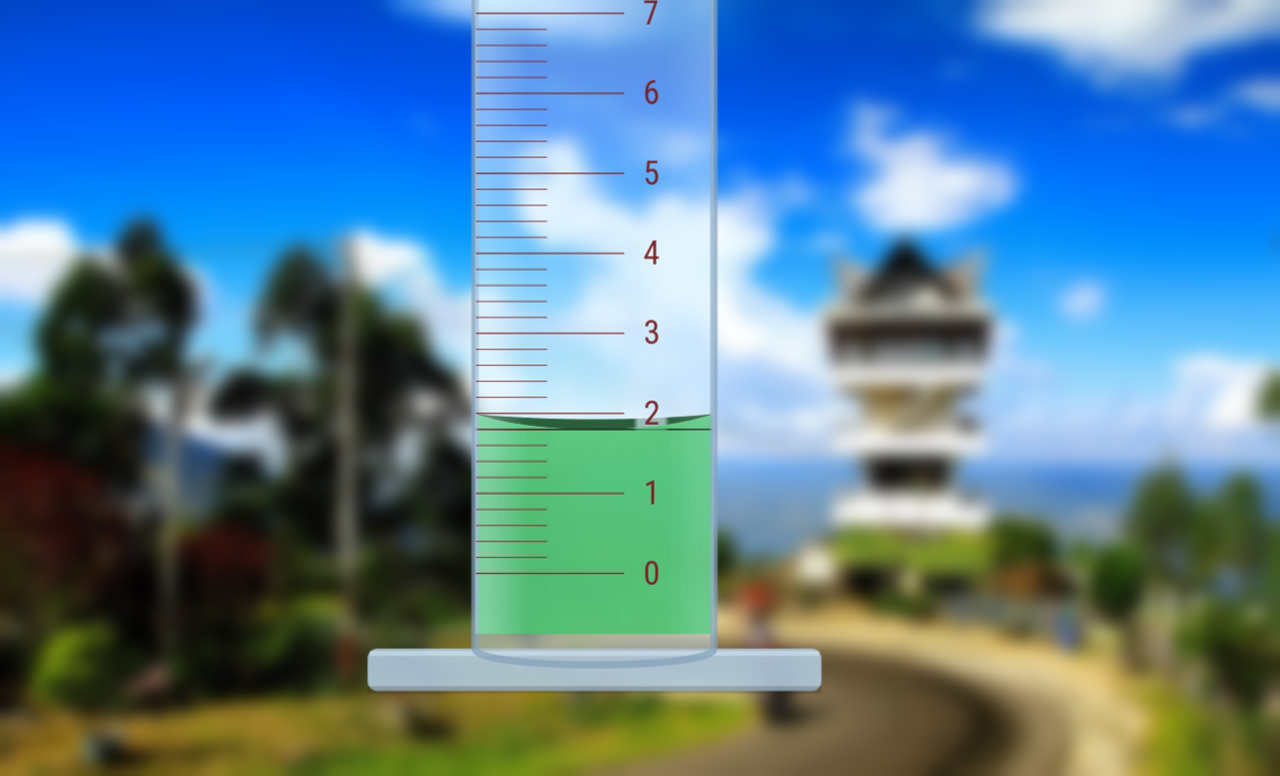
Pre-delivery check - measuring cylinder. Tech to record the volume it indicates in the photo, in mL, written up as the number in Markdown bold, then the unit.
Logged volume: **1.8** mL
